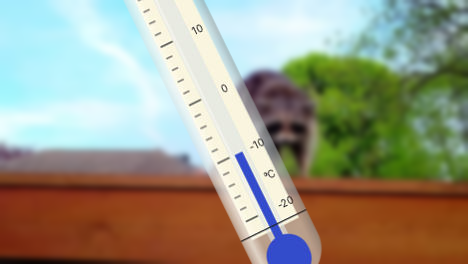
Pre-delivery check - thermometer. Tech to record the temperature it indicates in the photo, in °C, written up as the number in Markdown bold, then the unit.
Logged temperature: **-10** °C
